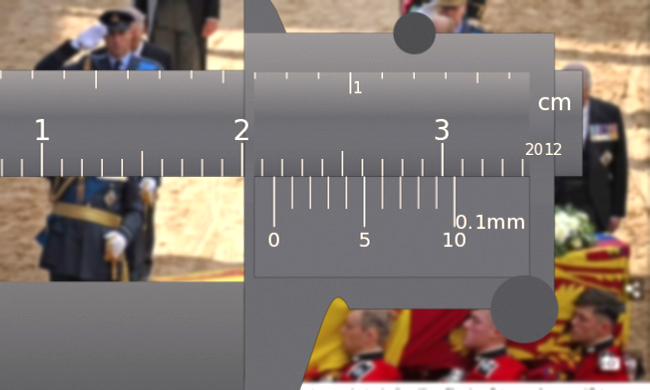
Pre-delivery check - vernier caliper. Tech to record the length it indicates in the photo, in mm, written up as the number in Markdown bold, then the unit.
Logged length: **21.6** mm
